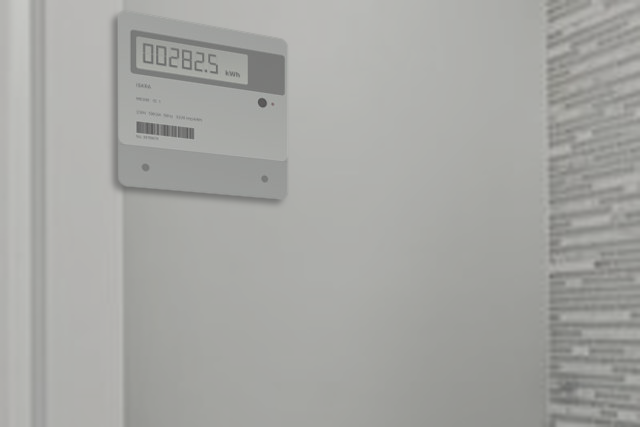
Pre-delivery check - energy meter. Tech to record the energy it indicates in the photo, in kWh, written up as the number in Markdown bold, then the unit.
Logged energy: **282.5** kWh
